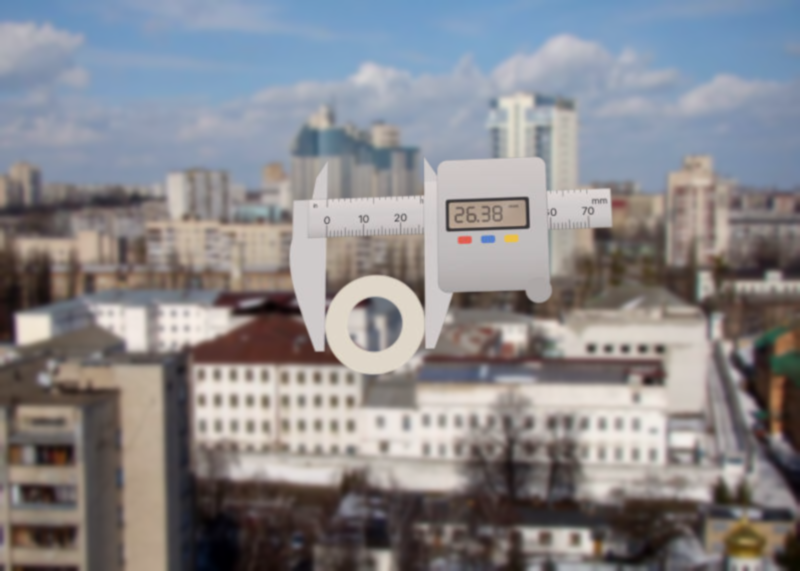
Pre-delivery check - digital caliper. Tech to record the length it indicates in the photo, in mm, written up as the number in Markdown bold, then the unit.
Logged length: **26.38** mm
